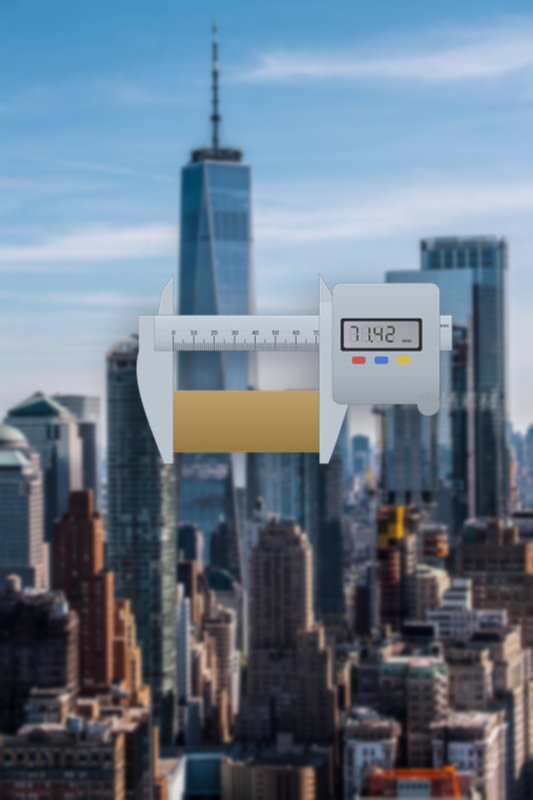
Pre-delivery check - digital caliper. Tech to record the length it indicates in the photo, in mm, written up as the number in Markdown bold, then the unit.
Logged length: **71.42** mm
